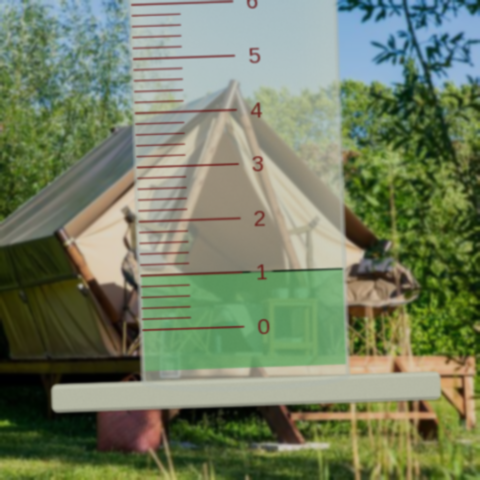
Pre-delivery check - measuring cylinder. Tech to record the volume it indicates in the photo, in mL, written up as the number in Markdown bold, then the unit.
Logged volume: **1** mL
